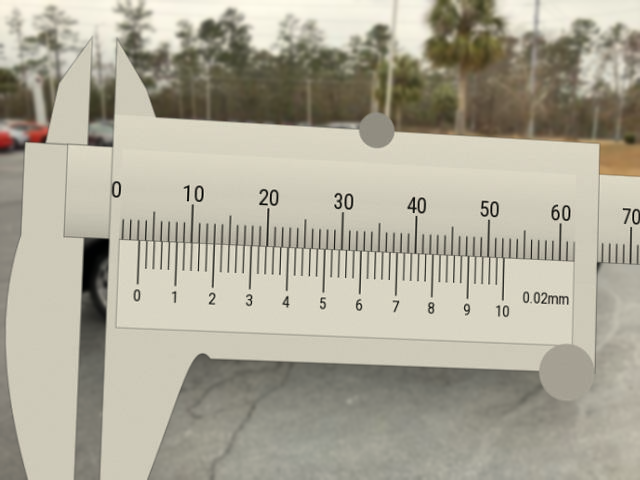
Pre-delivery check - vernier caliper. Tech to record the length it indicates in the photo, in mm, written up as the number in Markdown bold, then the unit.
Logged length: **3.2** mm
